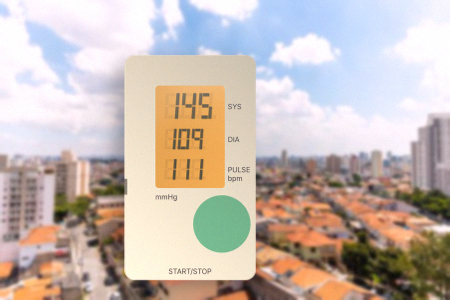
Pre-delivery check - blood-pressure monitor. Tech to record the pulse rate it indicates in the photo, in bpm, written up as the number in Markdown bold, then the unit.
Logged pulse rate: **111** bpm
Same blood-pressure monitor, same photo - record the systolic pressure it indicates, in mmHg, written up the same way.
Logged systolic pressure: **145** mmHg
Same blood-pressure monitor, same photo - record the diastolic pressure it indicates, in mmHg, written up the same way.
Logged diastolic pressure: **109** mmHg
